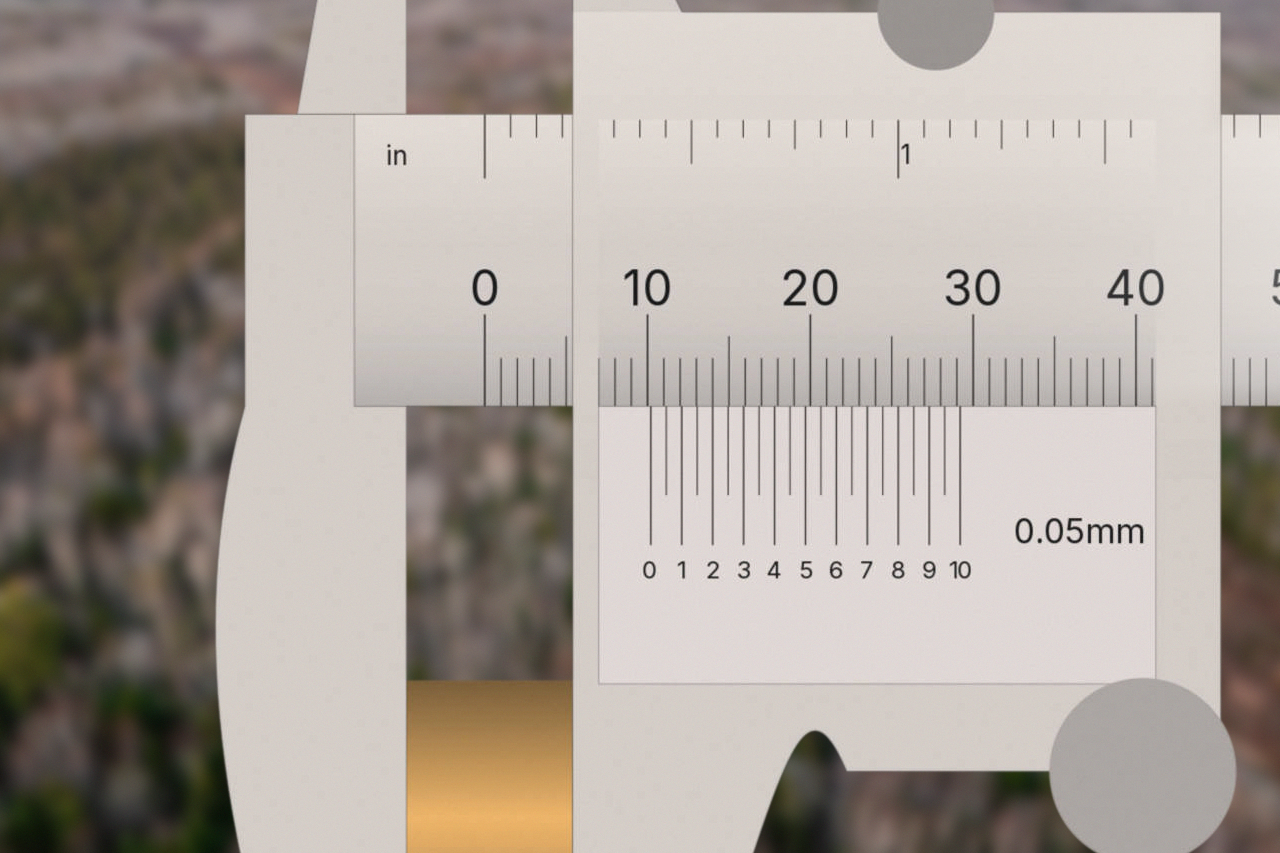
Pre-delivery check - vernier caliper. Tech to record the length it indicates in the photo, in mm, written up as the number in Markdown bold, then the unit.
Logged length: **10.2** mm
